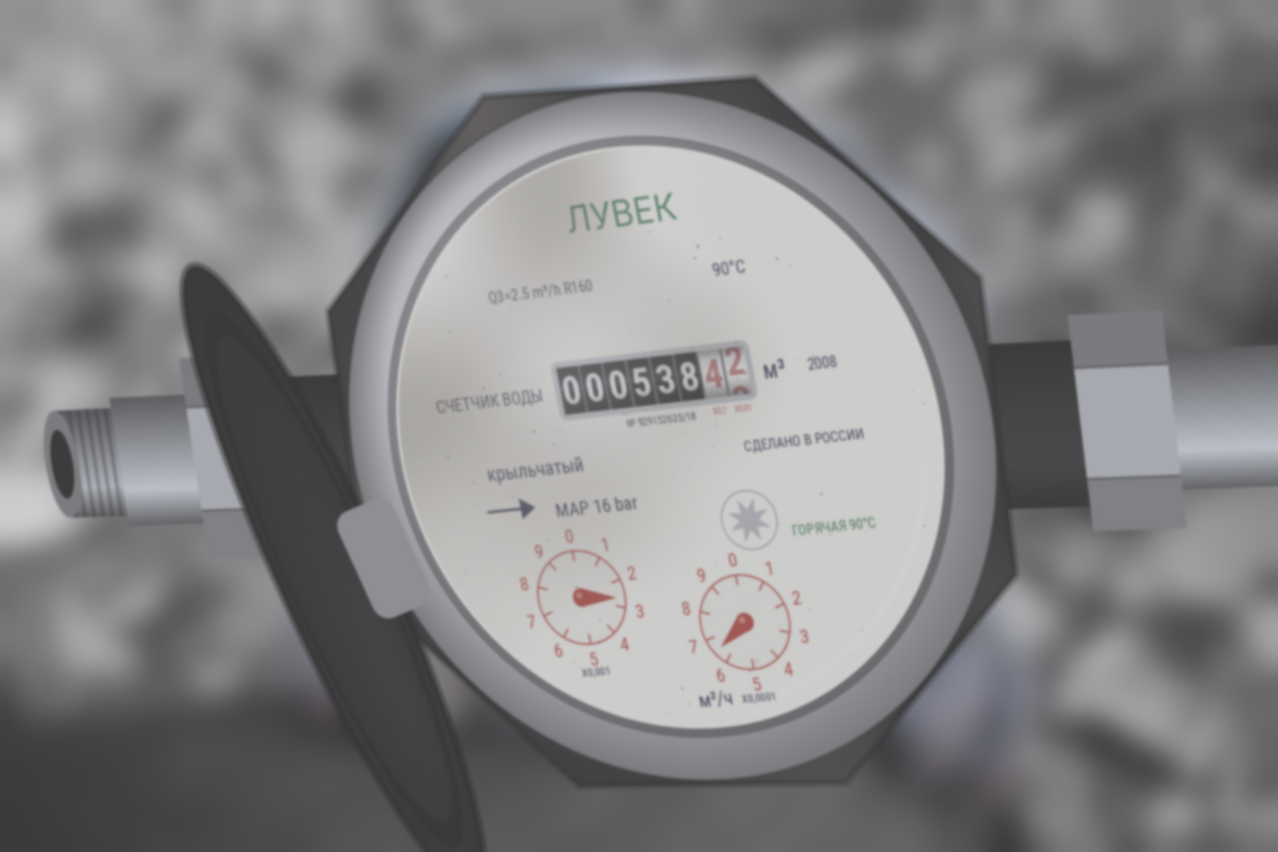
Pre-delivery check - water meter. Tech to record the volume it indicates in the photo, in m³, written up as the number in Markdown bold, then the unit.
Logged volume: **538.4226** m³
